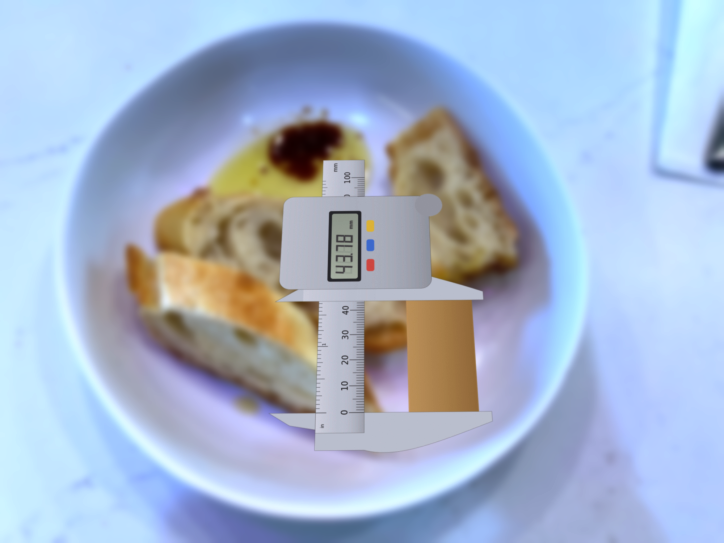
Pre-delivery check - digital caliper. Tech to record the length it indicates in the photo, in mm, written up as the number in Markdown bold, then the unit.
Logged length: **43.78** mm
